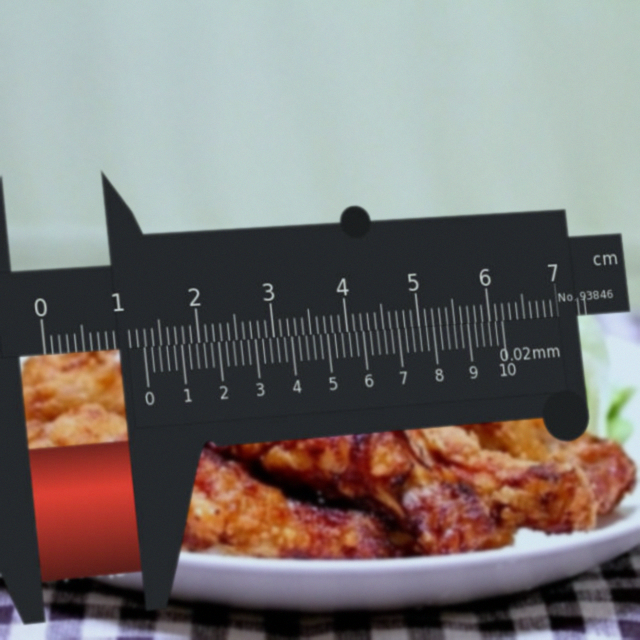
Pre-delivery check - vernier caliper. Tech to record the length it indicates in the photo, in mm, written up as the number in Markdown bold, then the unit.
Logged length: **12.8** mm
